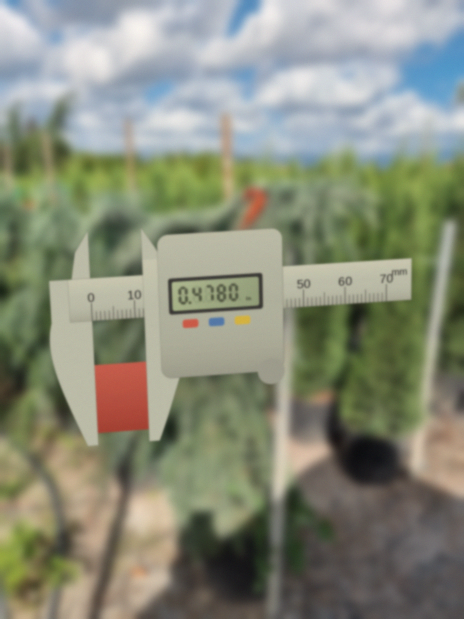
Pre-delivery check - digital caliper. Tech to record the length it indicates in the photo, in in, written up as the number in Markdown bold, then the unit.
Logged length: **0.4780** in
